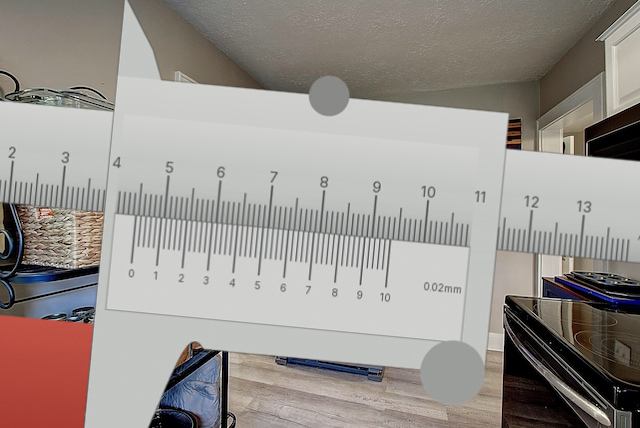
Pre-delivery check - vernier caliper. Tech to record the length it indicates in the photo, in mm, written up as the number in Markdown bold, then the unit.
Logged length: **44.5** mm
